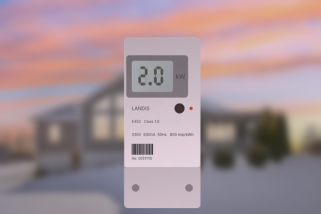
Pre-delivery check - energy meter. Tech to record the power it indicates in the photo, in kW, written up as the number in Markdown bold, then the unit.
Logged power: **2.0** kW
